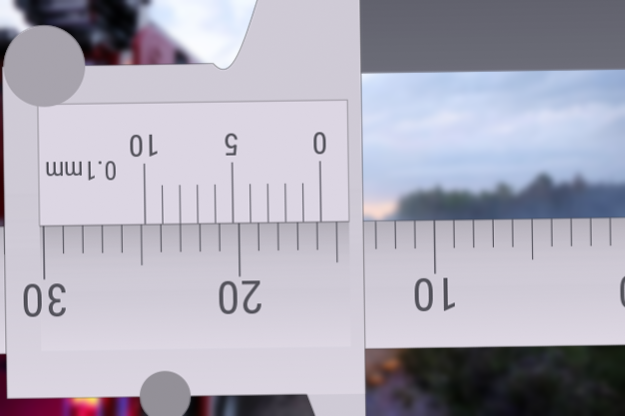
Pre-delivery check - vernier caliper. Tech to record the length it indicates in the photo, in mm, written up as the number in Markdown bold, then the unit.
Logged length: **15.8** mm
